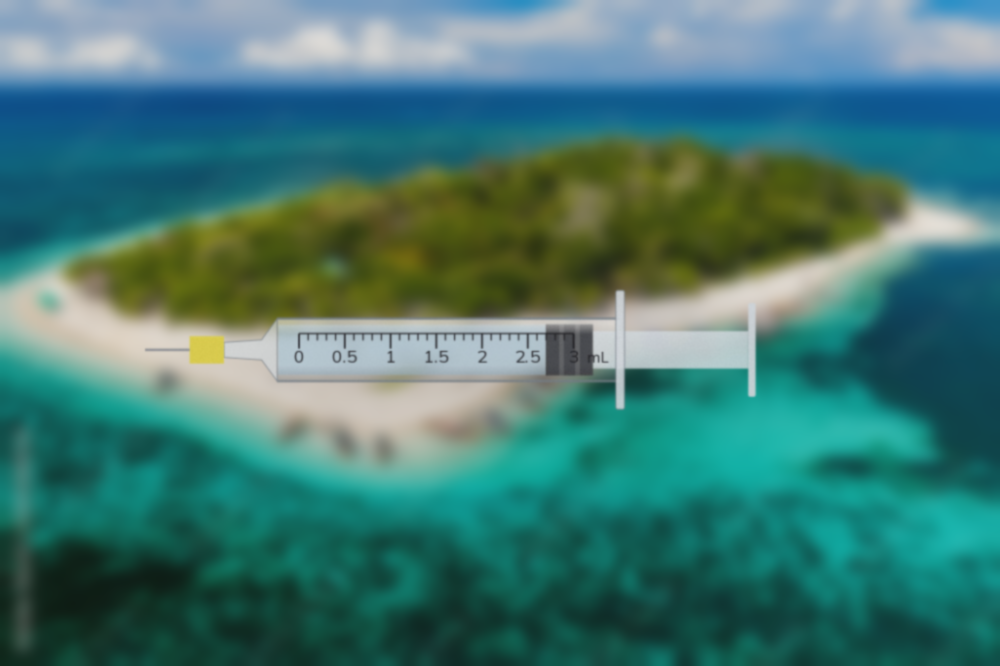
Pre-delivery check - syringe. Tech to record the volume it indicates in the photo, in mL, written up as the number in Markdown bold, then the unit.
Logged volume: **2.7** mL
